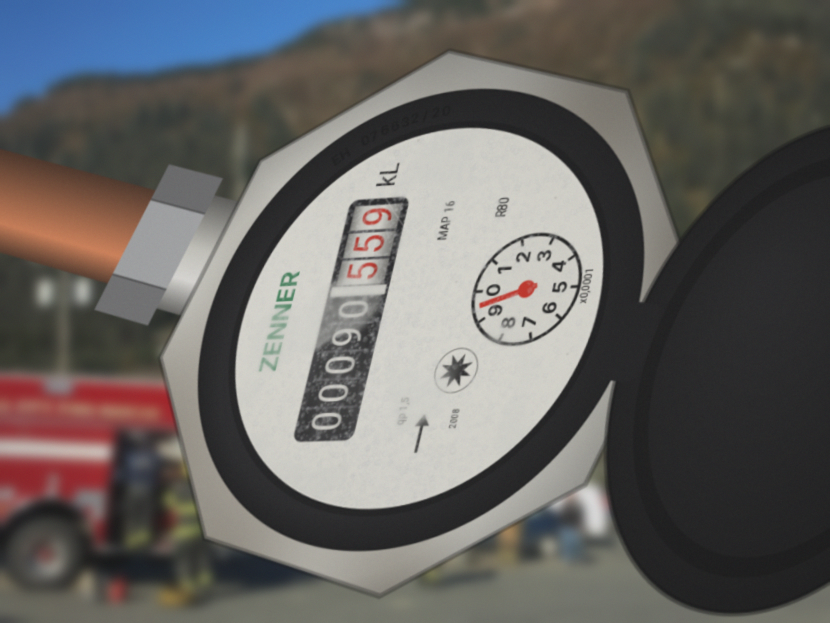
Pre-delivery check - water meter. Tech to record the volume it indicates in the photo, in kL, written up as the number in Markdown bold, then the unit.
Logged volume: **90.5589** kL
